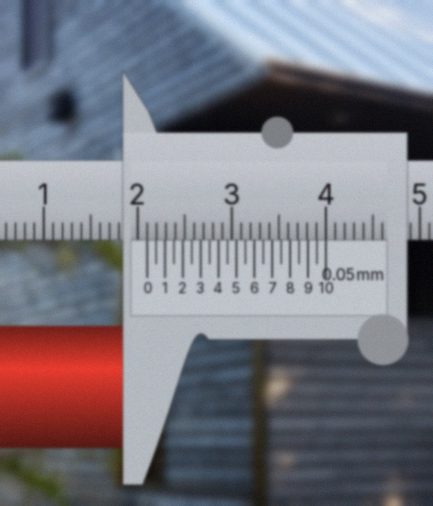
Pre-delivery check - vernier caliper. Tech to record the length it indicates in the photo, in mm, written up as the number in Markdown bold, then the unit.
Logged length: **21.0** mm
